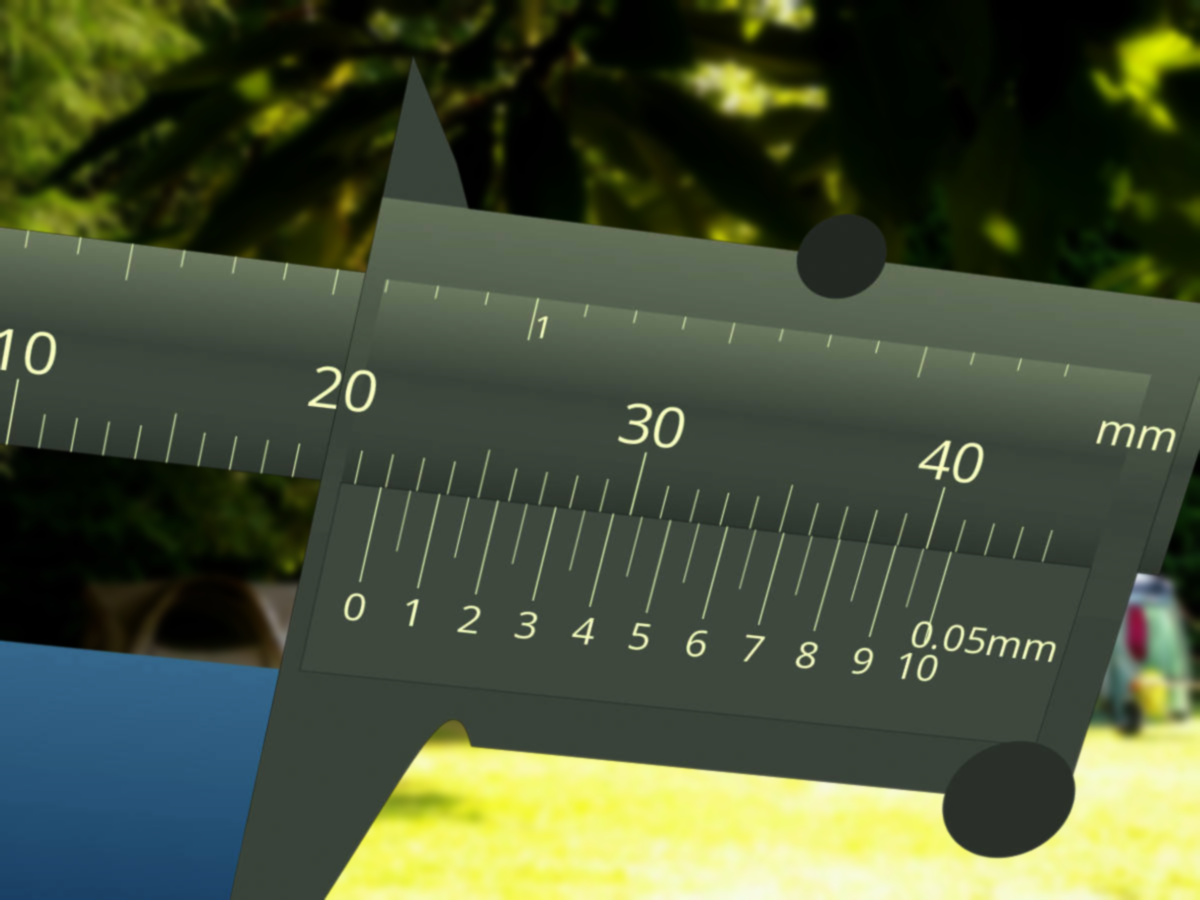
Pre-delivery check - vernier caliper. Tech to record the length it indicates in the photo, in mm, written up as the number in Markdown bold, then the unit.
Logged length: **21.85** mm
